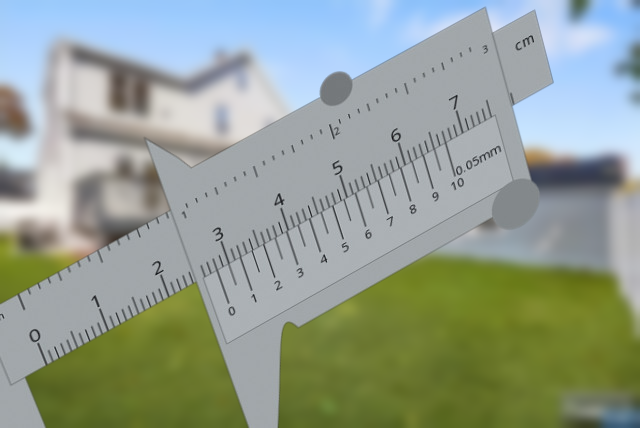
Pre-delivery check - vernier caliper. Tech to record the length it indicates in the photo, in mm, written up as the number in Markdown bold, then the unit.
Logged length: **28.0** mm
